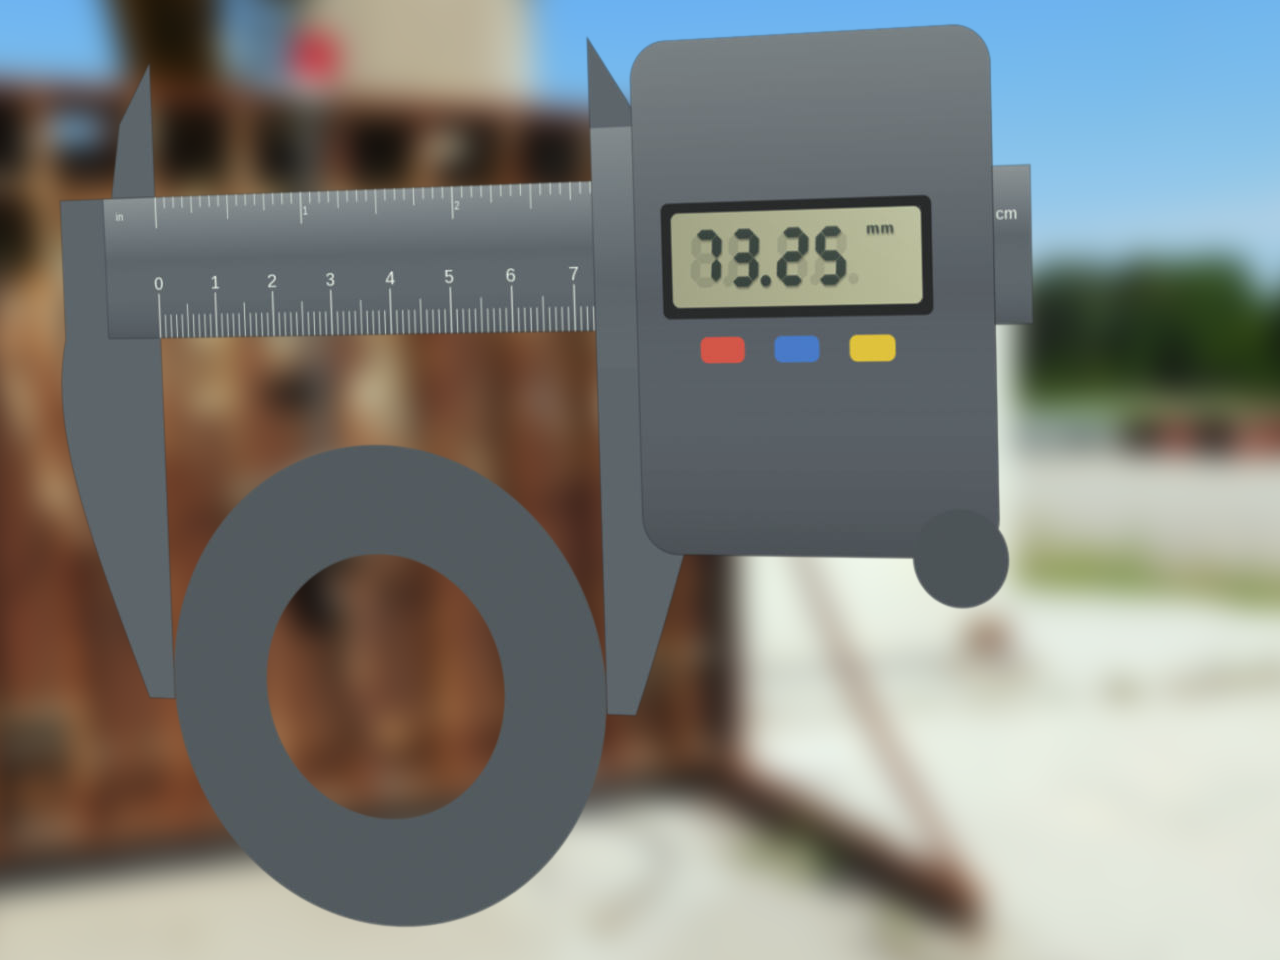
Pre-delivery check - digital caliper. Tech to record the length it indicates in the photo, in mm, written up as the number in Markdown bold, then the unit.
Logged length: **73.25** mm
